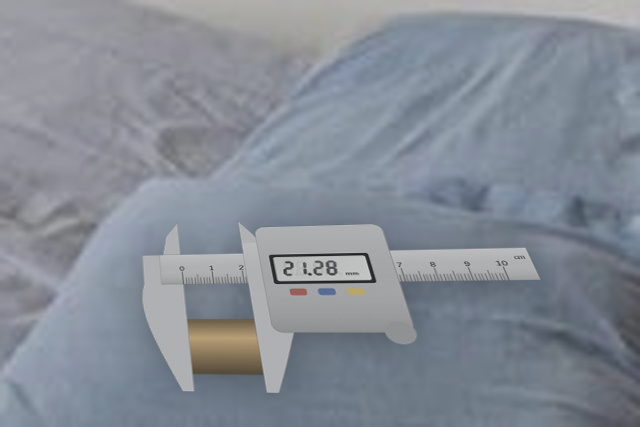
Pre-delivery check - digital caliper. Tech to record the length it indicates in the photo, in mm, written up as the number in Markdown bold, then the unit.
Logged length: **21.28** mm
